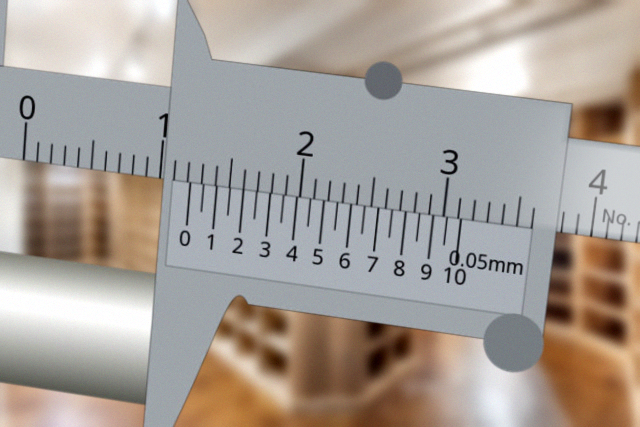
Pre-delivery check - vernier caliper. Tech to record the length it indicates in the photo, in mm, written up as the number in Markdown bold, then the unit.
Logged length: **12.2** mm
